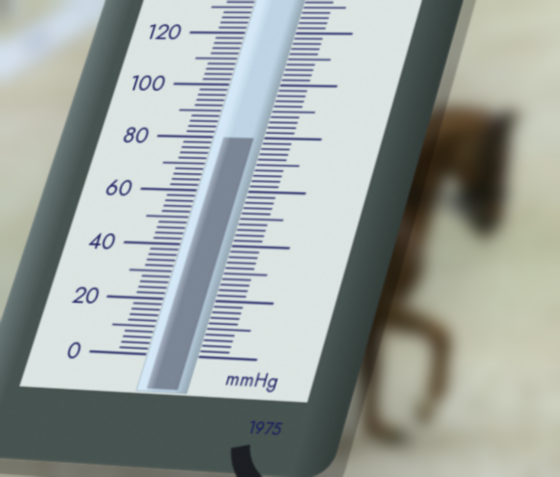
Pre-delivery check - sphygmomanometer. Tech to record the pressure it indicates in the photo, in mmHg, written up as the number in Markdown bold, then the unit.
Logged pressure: **80** mmHg
